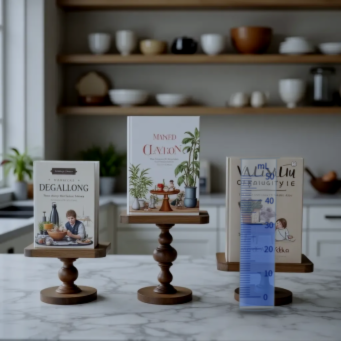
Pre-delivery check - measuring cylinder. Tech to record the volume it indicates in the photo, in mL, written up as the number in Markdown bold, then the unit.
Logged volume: **30** mL
